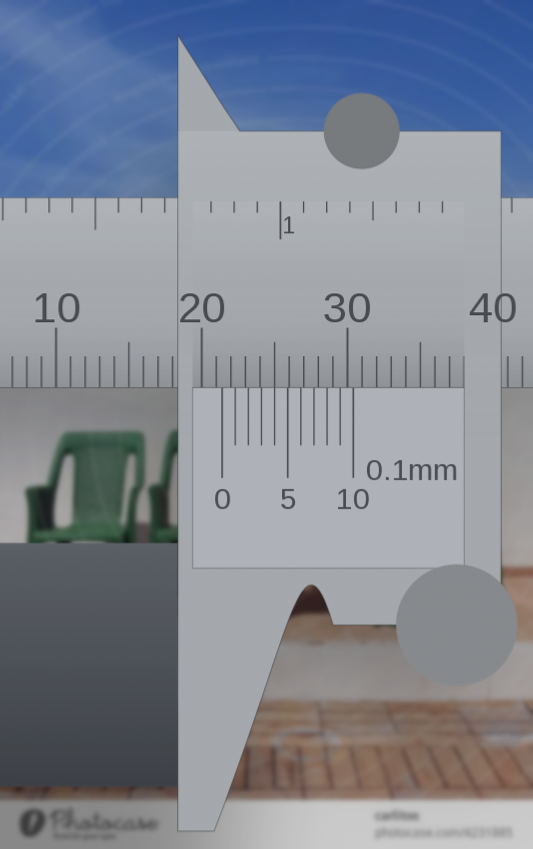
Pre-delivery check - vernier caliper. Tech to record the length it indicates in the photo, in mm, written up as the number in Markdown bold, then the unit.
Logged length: **21.4** mm
